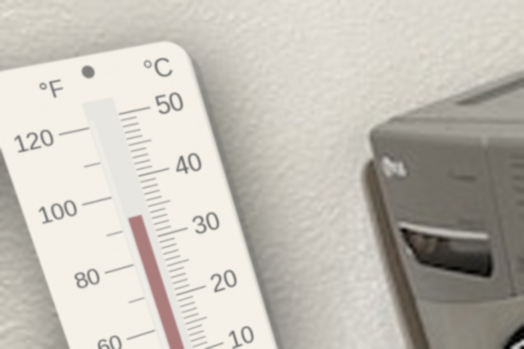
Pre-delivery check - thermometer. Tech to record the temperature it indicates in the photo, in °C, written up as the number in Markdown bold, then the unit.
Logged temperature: **34** °C
